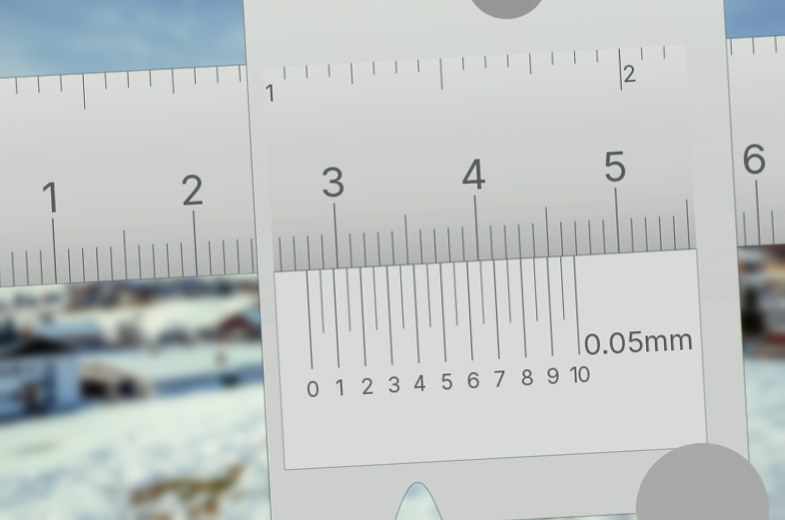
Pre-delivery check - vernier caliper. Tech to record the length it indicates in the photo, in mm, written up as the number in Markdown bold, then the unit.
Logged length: **27.8** mm
